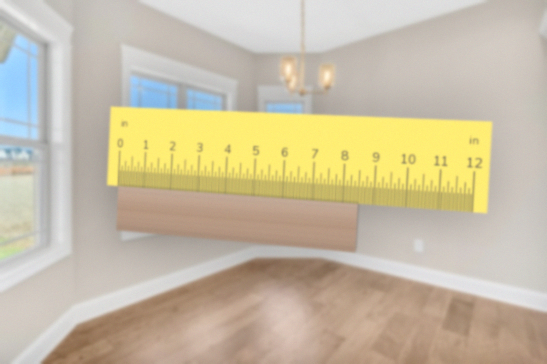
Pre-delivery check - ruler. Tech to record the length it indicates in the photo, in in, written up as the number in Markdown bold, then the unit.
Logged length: **8.5** in
